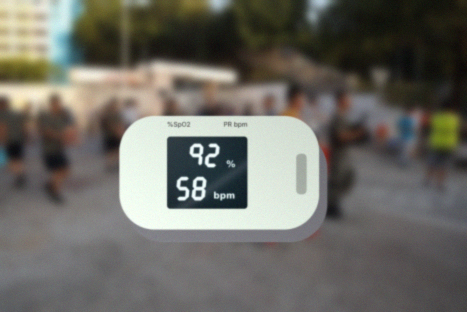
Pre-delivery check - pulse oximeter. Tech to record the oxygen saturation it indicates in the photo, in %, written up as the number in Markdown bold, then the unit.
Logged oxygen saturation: **92** %
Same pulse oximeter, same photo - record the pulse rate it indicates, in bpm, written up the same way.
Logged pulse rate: **58** bpm
